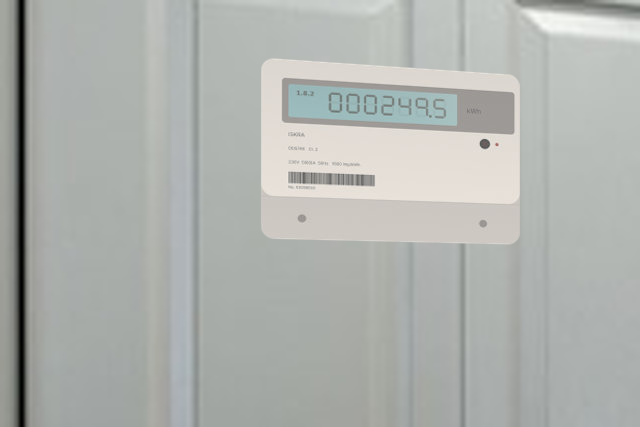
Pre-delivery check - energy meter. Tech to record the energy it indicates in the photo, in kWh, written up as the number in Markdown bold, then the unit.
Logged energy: **249.5** kWh
